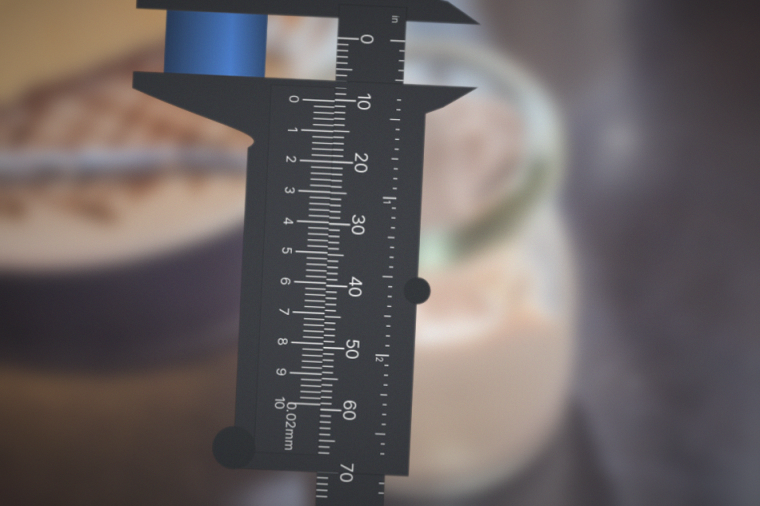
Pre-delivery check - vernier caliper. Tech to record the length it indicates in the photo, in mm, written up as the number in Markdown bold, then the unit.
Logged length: **10.2** mm
